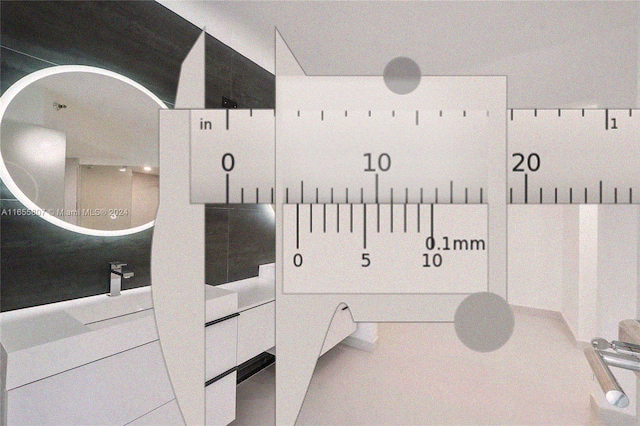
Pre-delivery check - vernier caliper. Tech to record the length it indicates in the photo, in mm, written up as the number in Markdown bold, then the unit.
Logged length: **4.7** mm
